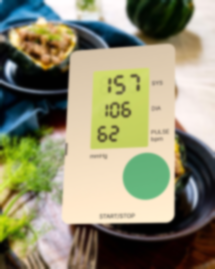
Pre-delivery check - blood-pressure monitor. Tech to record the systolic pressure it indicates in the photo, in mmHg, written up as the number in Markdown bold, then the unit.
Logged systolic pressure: **157** mmHg
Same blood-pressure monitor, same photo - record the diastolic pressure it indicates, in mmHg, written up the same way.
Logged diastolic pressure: **106** mmHg
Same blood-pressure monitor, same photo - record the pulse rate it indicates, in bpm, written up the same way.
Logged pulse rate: **62** bpm
